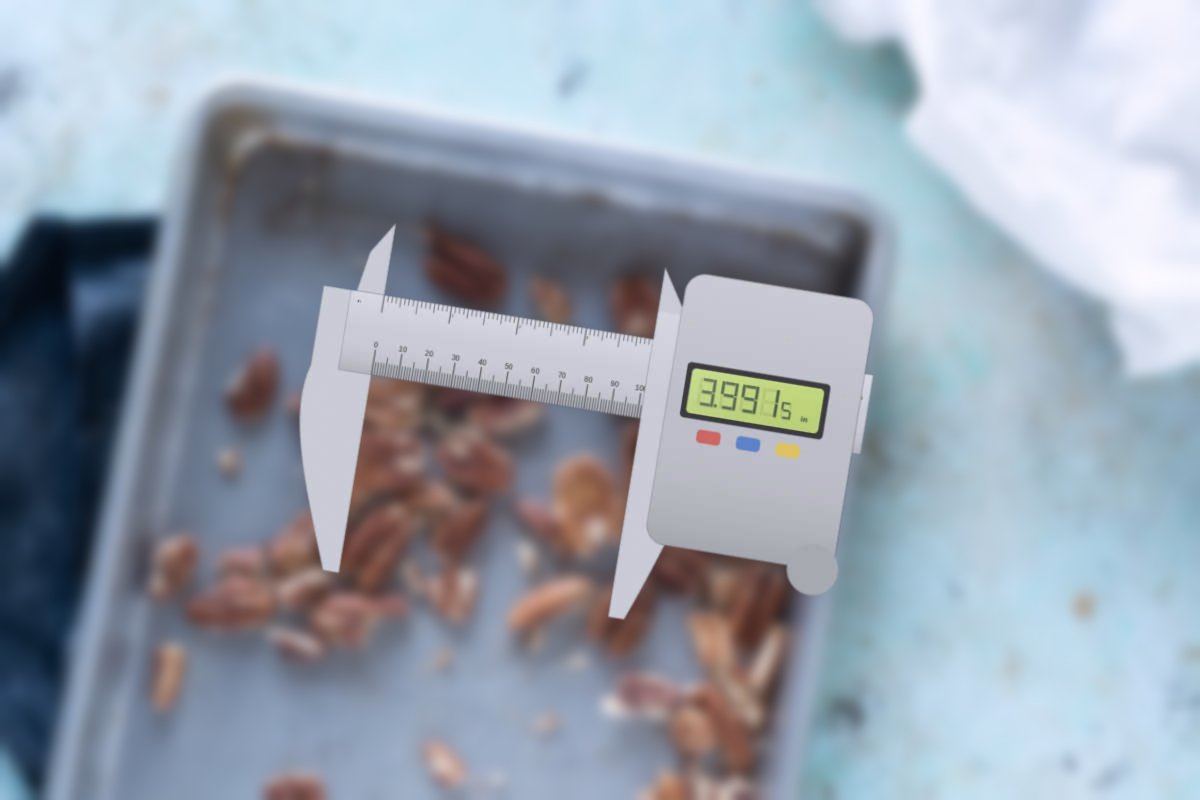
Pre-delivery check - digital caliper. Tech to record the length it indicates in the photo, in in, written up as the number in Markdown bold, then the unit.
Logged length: **3.9915** in
